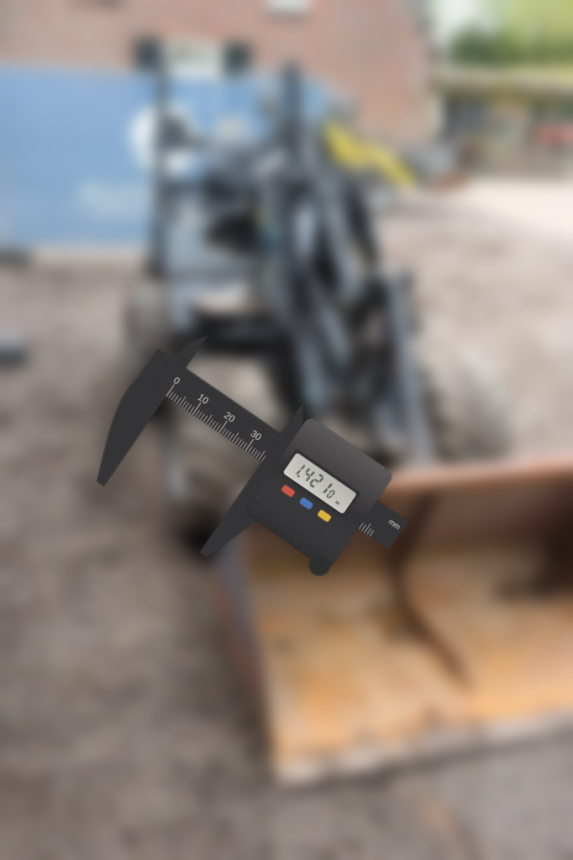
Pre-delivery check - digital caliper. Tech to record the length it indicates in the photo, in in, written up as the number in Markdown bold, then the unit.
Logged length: **1.4210** in
